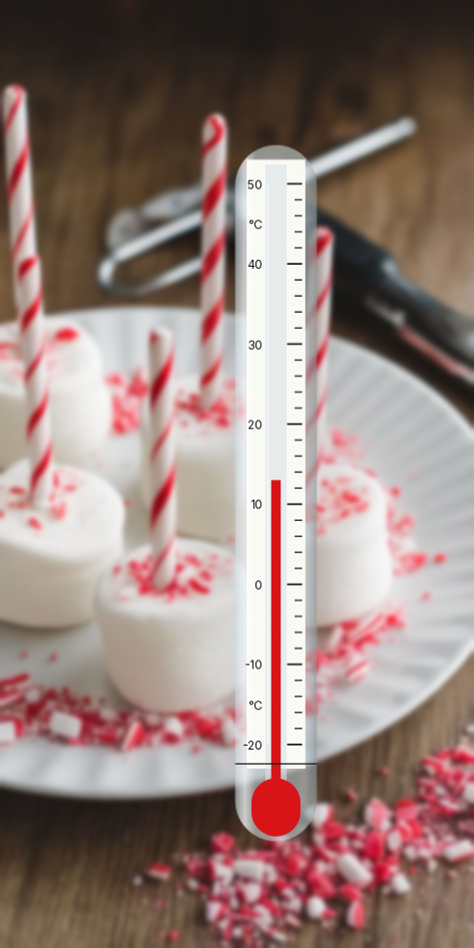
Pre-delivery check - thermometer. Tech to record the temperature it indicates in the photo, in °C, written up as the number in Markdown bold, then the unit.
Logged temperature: **13** °C
